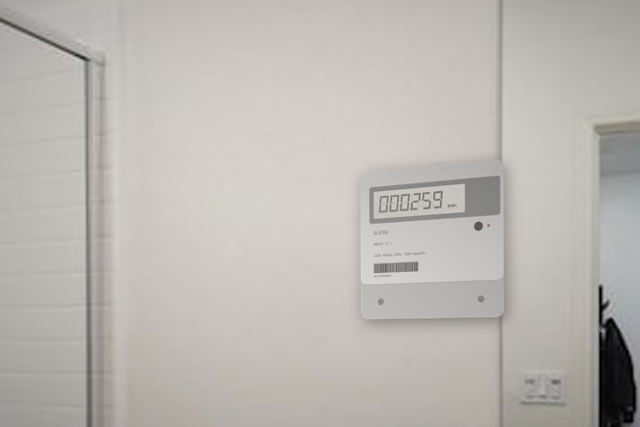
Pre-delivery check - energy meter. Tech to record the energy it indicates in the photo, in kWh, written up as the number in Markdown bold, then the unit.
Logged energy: **259** kWh
